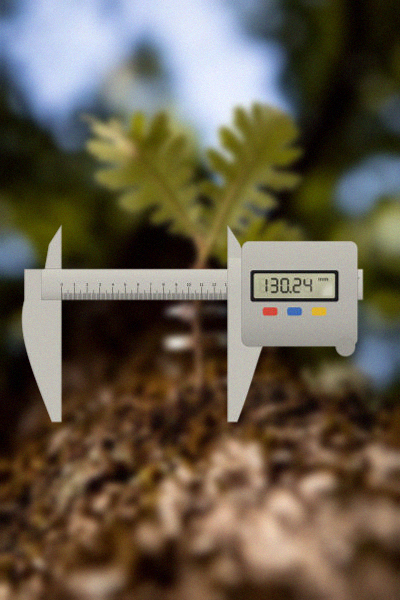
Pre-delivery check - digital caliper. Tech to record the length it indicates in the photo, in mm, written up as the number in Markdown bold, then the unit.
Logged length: **130.24** mm
